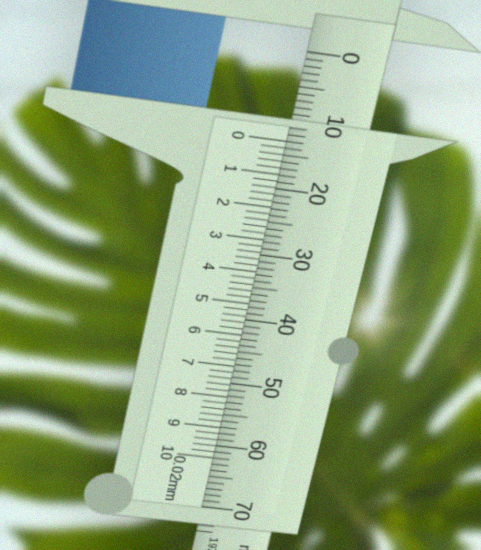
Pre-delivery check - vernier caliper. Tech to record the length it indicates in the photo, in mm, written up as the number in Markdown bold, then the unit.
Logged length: **13.0** mm
